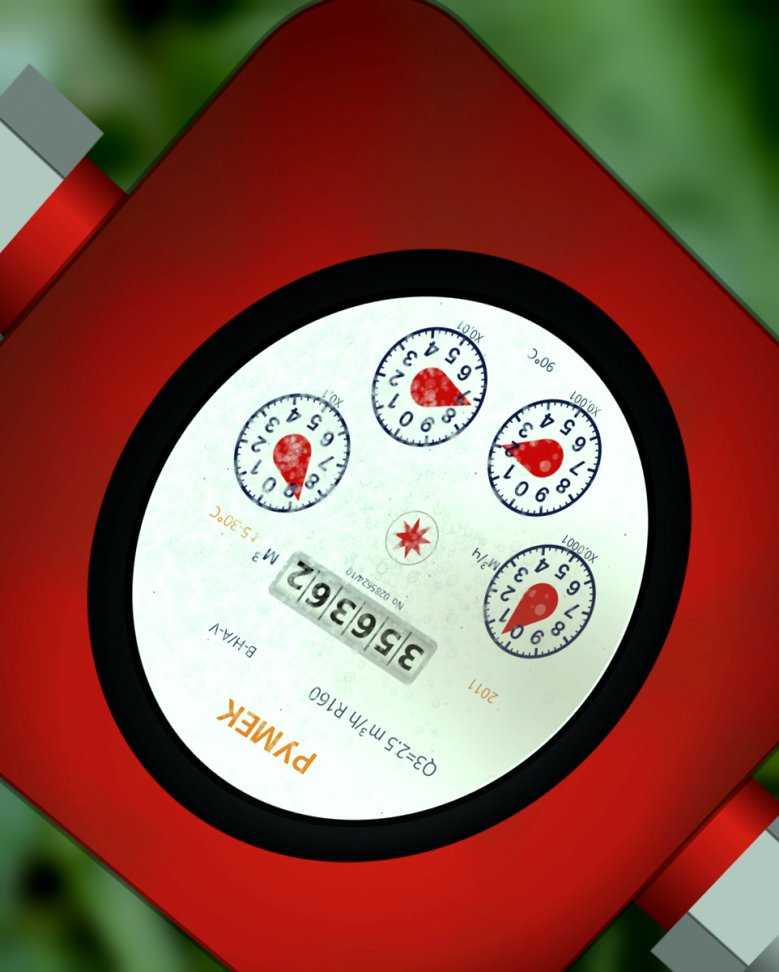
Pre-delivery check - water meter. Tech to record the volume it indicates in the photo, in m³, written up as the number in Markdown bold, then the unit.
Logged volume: **356361.8720** m³
